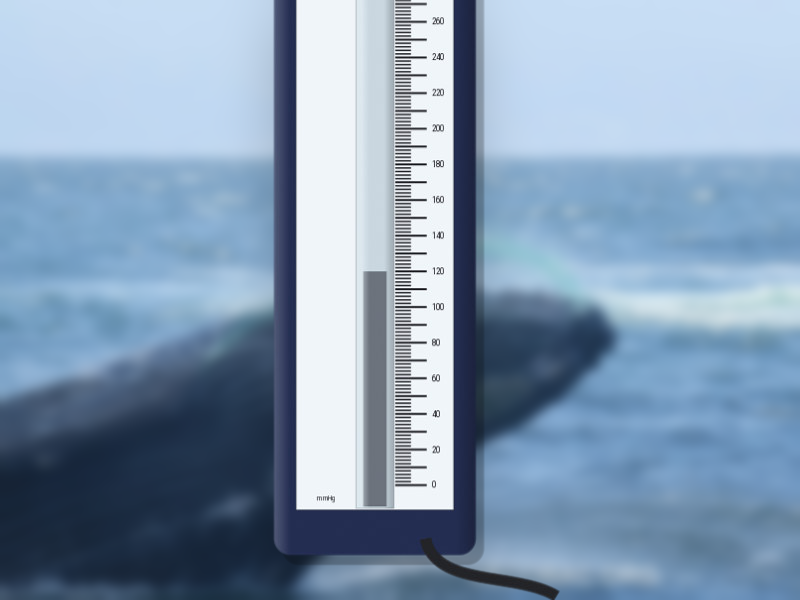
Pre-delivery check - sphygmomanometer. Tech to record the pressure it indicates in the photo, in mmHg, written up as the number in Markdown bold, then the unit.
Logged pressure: **120** mmHg
